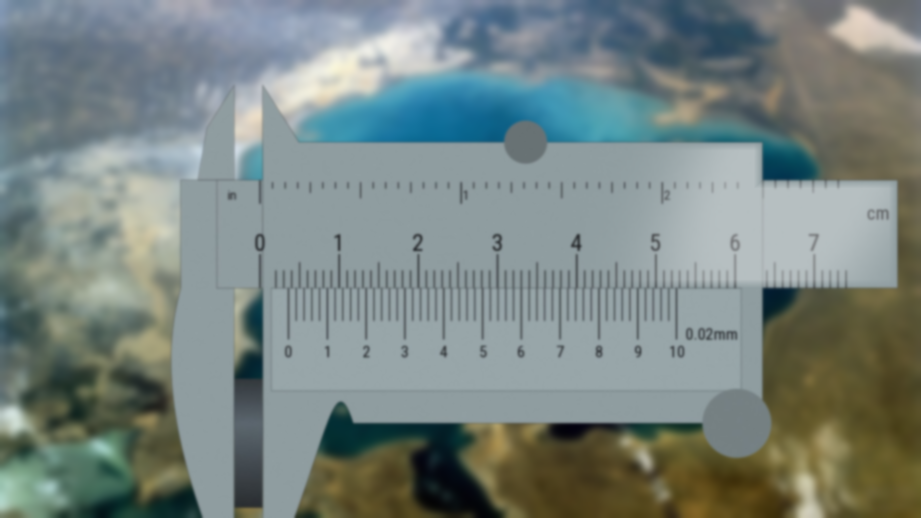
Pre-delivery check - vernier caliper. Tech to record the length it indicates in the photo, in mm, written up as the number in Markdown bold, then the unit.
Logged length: **3.6** mm
